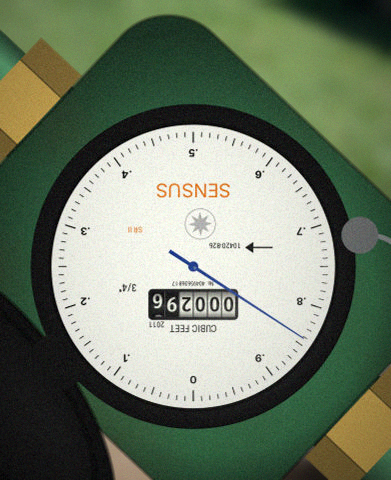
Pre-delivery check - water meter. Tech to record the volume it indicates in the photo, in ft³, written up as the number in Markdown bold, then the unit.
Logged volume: **295.84** ft³
